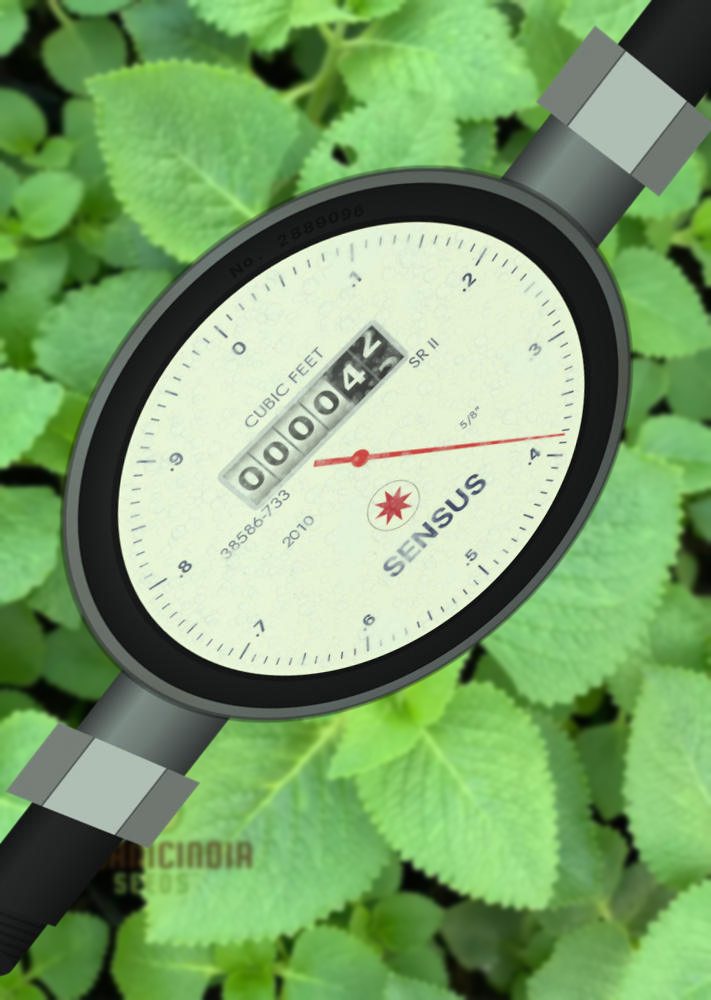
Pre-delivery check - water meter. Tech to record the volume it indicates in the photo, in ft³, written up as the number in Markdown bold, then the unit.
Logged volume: **42.38** ft³
